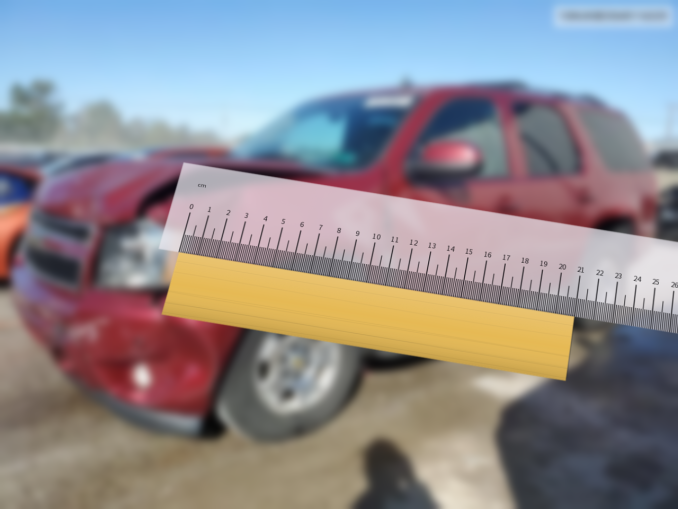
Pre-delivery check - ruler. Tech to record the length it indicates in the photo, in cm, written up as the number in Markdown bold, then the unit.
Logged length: **21** cm
